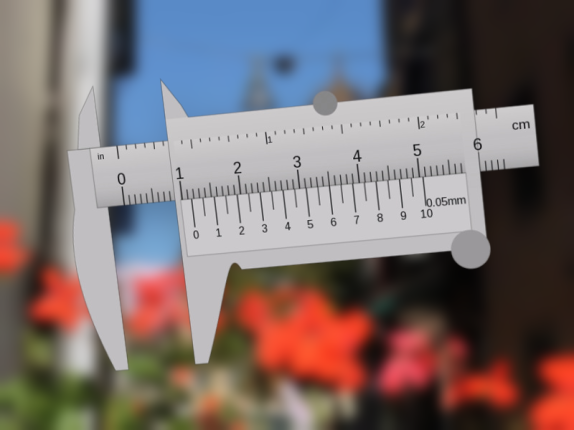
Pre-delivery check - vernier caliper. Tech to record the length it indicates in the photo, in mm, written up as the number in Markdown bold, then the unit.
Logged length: **11.6** mm
